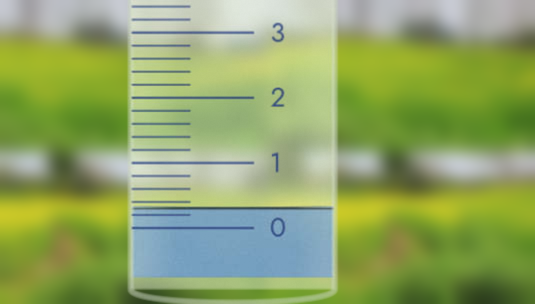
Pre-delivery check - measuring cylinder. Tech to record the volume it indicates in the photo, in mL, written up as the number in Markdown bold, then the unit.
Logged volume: **0.3** mL
